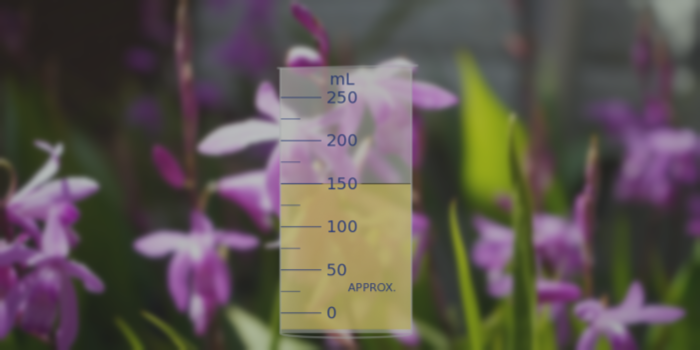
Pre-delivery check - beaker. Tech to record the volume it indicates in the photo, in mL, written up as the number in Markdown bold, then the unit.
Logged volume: **150** mL
